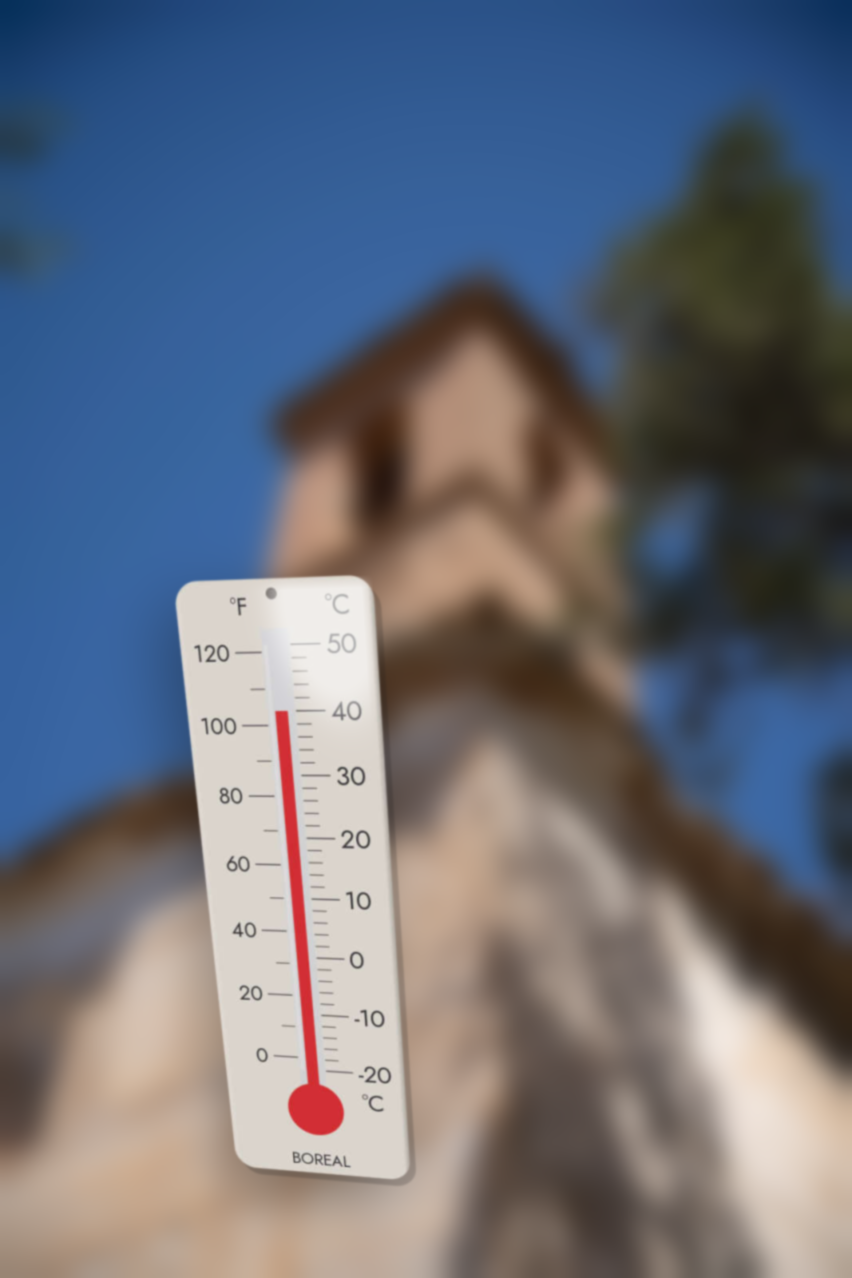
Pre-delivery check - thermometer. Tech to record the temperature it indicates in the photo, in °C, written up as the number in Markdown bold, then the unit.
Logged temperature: **40** °C
